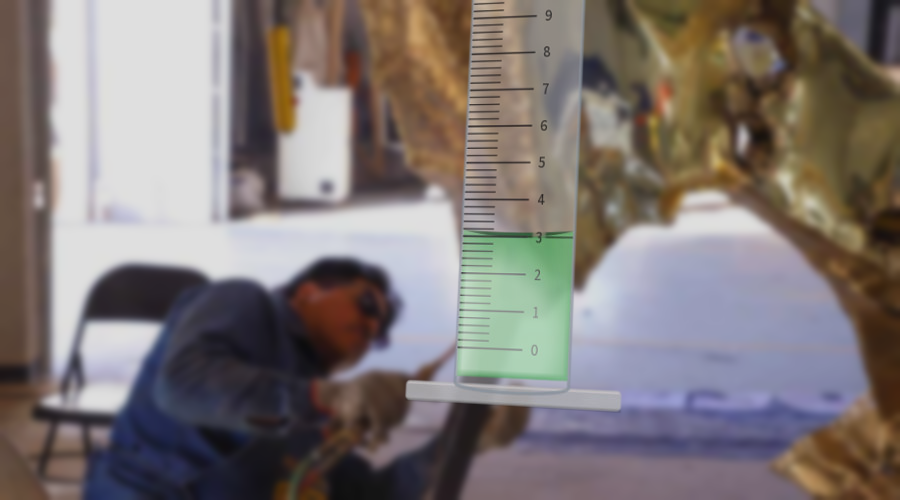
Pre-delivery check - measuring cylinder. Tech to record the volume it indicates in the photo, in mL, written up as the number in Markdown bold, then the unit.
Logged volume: **3** mL
